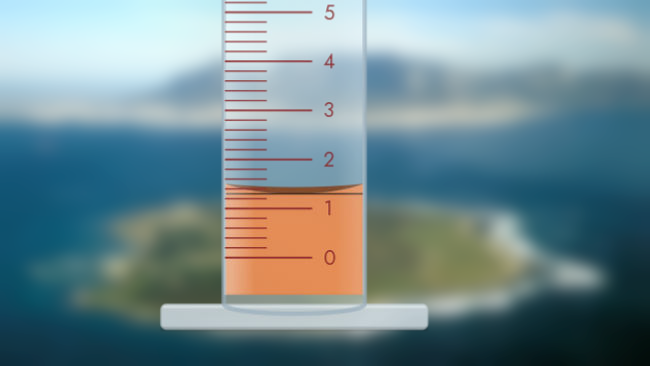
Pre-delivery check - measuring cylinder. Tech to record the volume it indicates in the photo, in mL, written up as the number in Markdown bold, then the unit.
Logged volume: **1.3** mL
